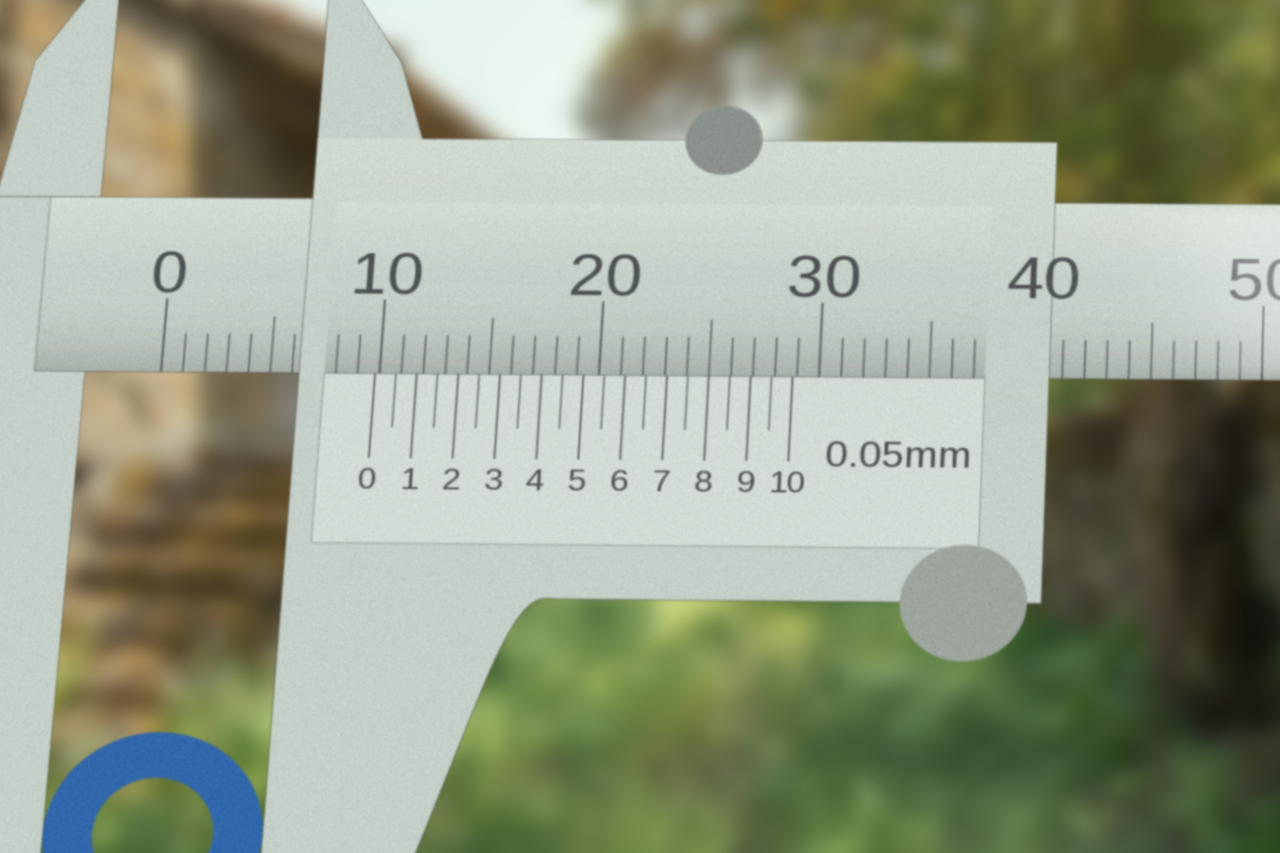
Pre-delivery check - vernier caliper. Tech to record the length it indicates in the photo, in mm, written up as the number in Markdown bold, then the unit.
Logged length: **9.8** mm
